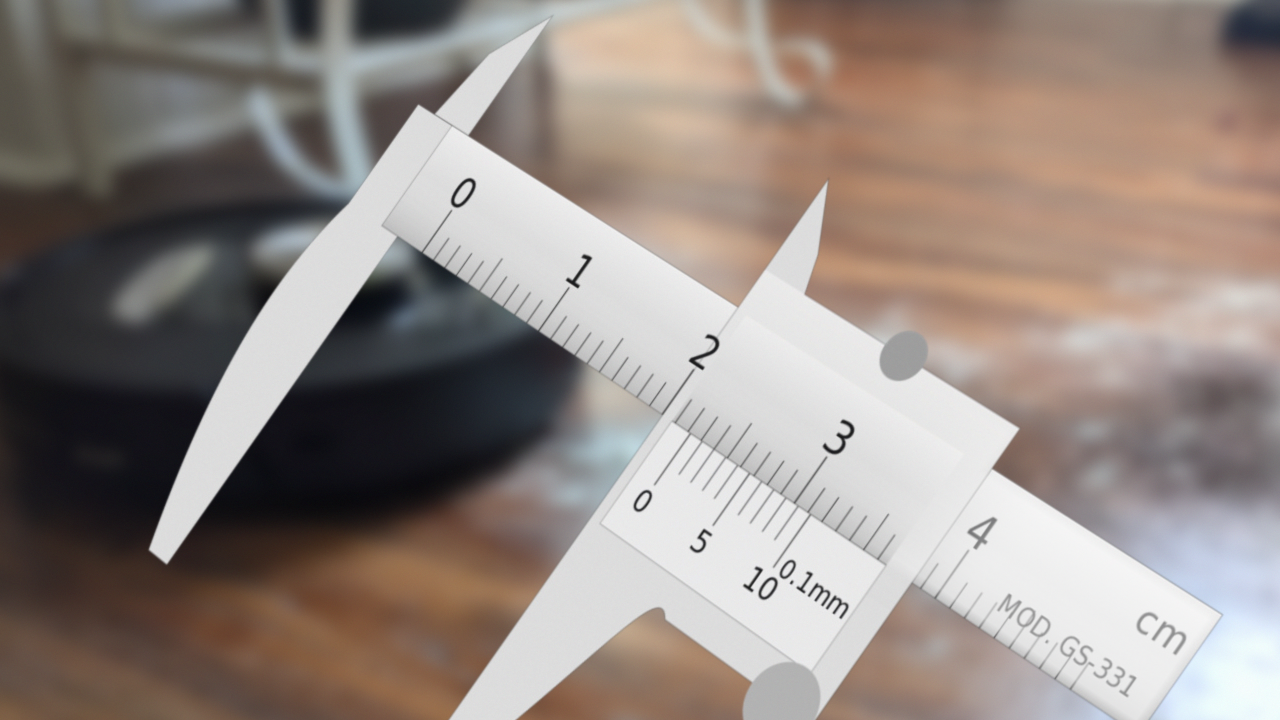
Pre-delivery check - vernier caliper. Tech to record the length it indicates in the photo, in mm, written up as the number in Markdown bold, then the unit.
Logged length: **22.2** mm
